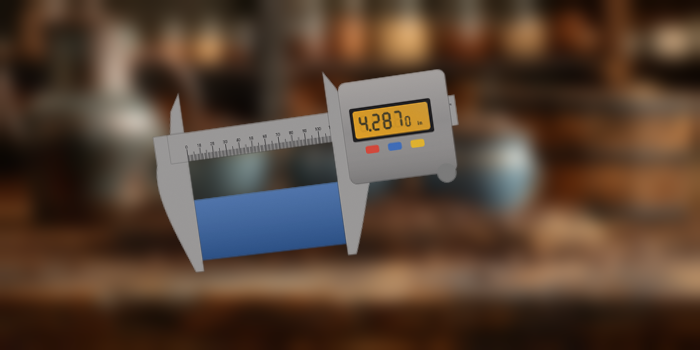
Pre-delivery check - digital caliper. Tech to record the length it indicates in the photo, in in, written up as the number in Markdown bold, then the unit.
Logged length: **4.2870** in
